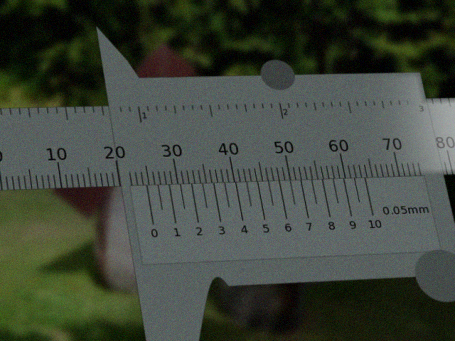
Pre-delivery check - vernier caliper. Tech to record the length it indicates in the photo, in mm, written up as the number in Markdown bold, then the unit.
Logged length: **24.6** mm
